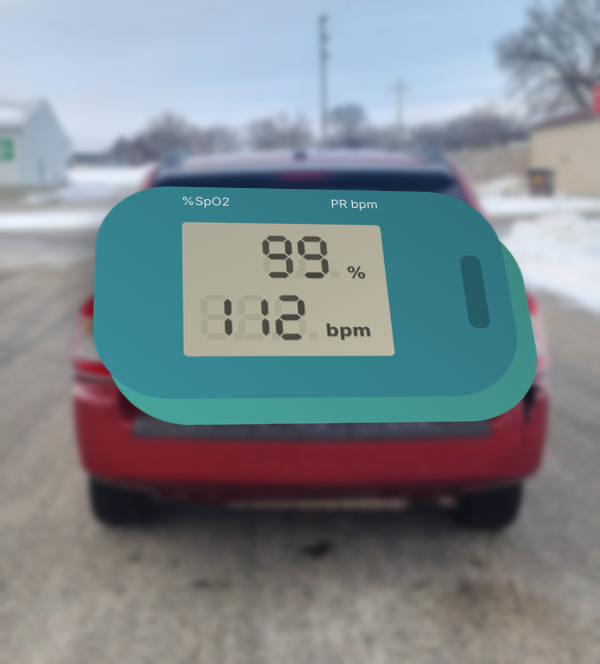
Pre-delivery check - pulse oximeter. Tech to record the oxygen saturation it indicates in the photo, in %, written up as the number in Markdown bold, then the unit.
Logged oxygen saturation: **99** %
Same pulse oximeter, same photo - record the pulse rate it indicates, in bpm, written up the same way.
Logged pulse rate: **112** bpm
